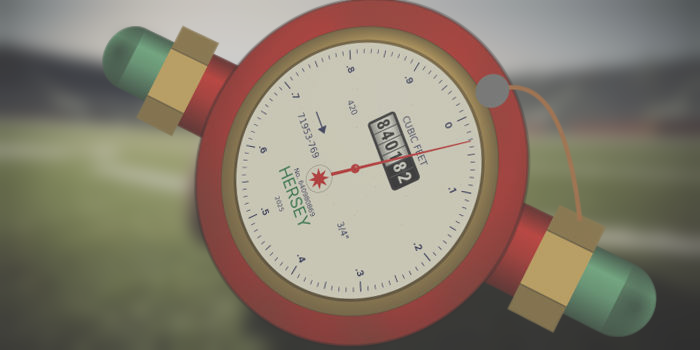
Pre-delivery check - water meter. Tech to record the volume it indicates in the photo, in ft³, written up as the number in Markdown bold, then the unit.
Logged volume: **840182.03** ft³
